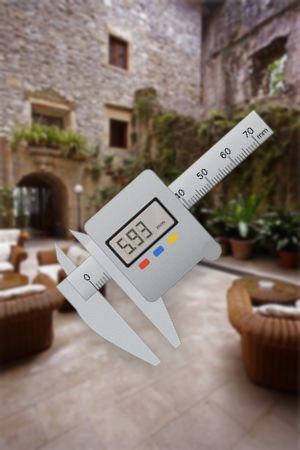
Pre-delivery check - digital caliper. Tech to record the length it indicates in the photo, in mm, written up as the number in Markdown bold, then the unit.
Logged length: **5.93** mm
